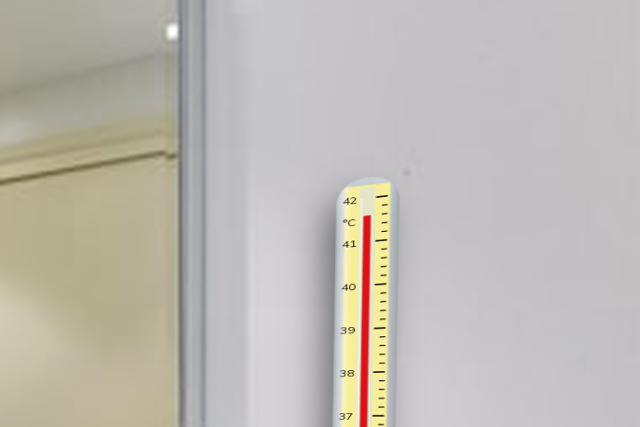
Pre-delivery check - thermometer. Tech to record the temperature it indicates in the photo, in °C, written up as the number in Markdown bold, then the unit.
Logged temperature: **41.6** °C
